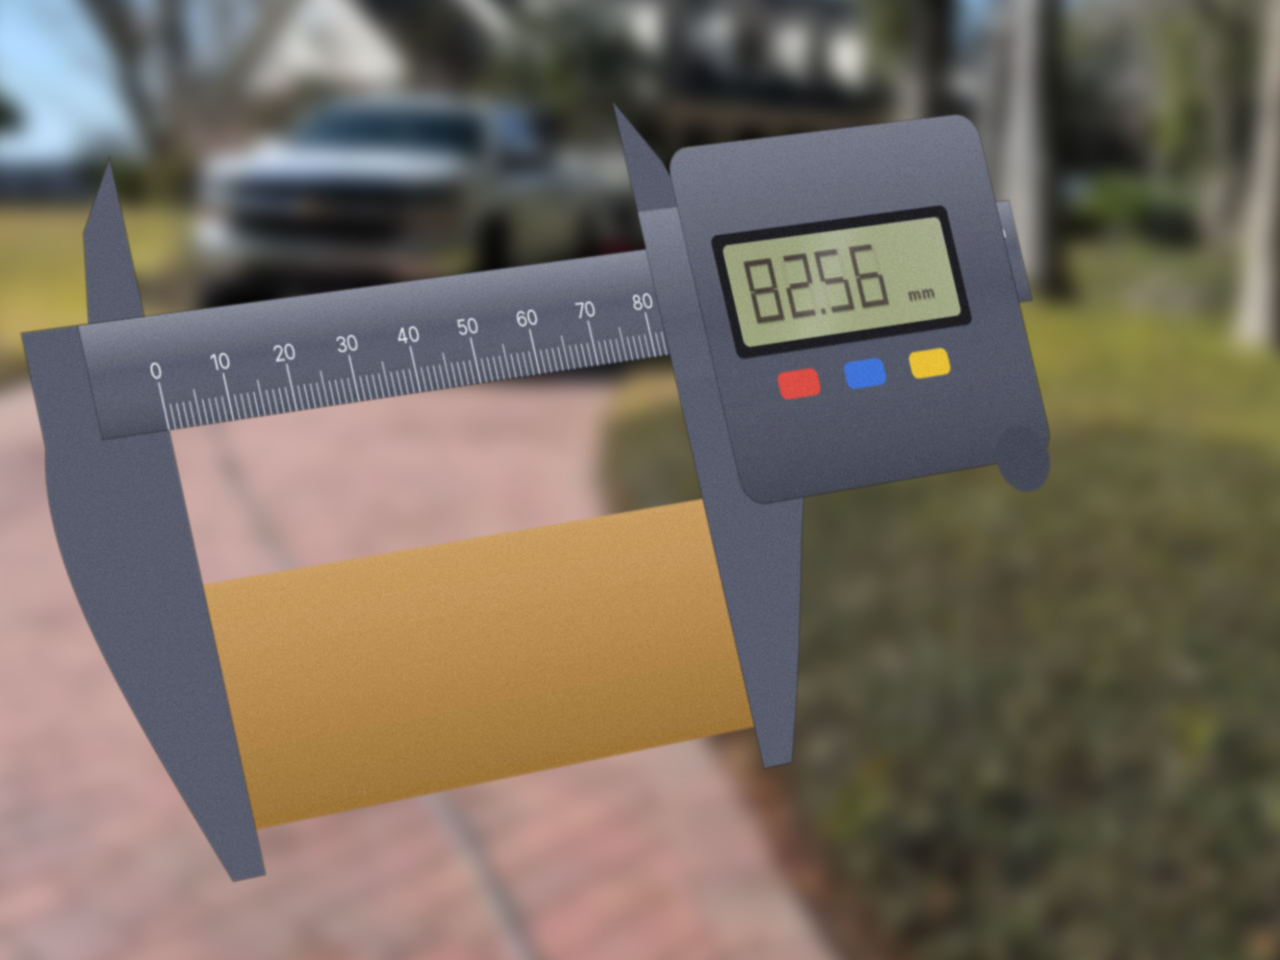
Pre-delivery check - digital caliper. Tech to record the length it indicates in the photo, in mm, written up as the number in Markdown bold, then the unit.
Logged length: **82.56** mm
